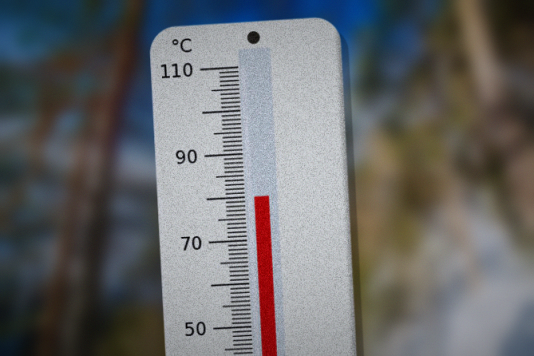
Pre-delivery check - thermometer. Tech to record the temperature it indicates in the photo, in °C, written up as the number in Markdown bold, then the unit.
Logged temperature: **80** °C
